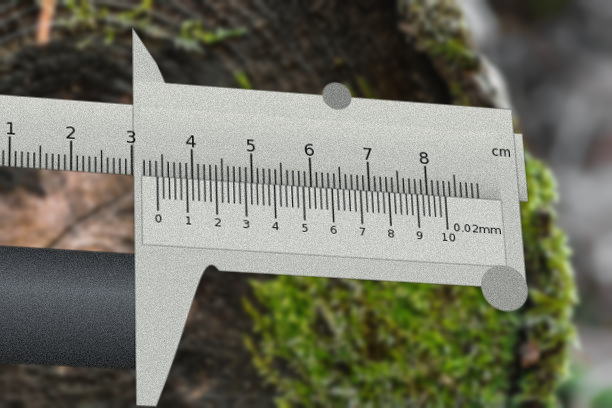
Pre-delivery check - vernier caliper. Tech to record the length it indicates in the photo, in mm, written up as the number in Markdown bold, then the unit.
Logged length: **34.2** mm
